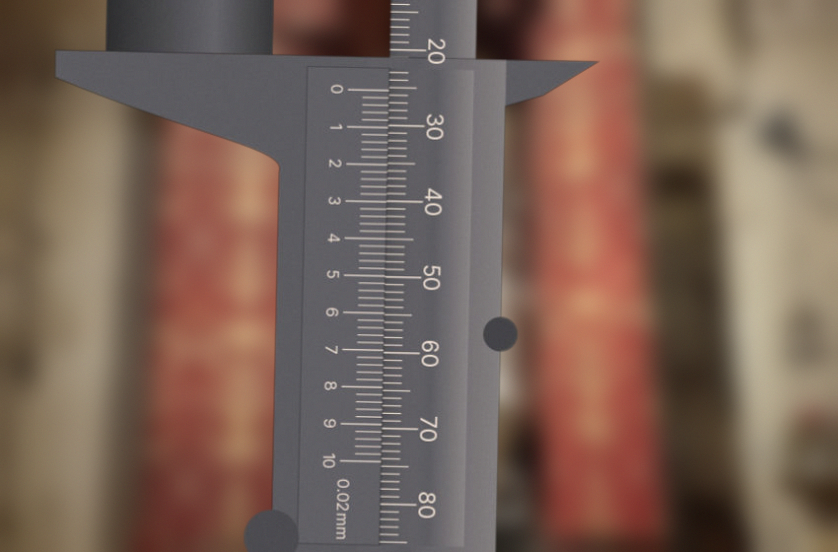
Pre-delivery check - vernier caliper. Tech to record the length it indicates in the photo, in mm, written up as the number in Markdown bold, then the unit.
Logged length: **25.4** mm
